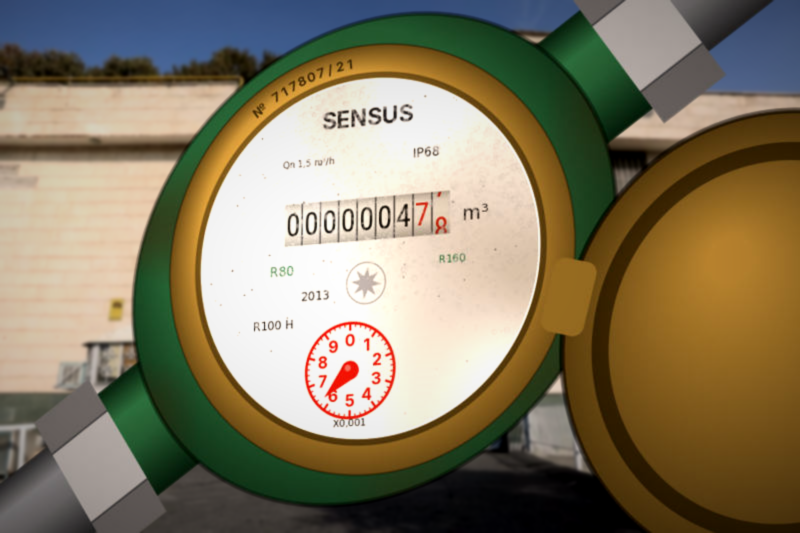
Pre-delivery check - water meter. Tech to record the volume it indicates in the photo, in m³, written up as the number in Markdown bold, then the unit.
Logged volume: **4.776** m³
